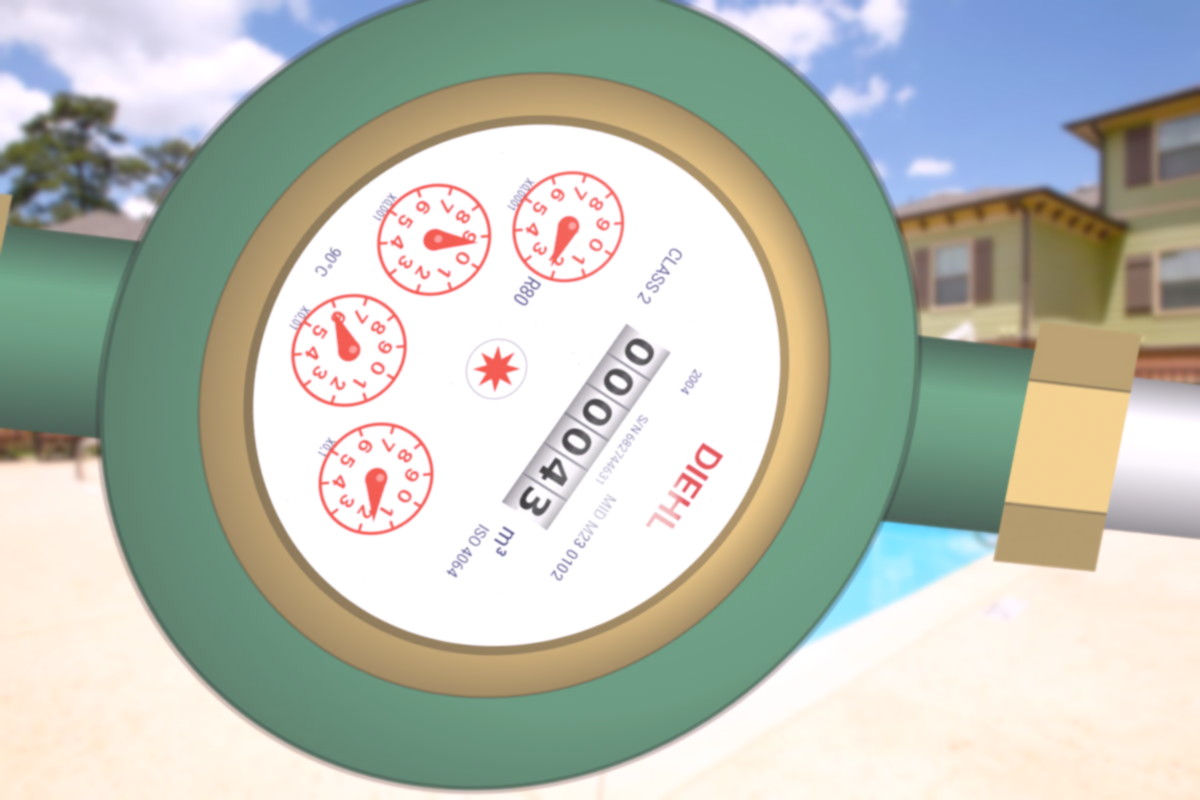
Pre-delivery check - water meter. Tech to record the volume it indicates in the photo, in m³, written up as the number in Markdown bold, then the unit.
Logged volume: **43.1592** m³
